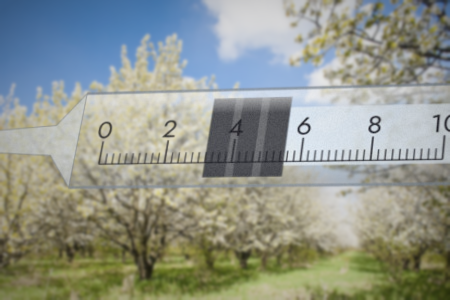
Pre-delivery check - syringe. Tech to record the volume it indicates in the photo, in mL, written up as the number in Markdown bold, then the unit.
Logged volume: **3.2** mL
